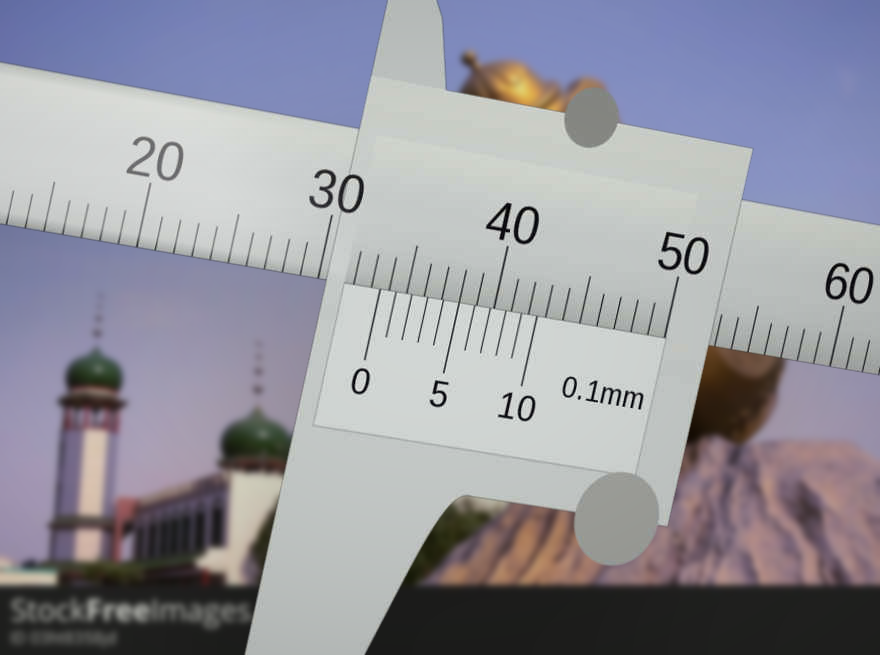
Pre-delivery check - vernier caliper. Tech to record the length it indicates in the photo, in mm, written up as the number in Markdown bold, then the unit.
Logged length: **33.5** mm
